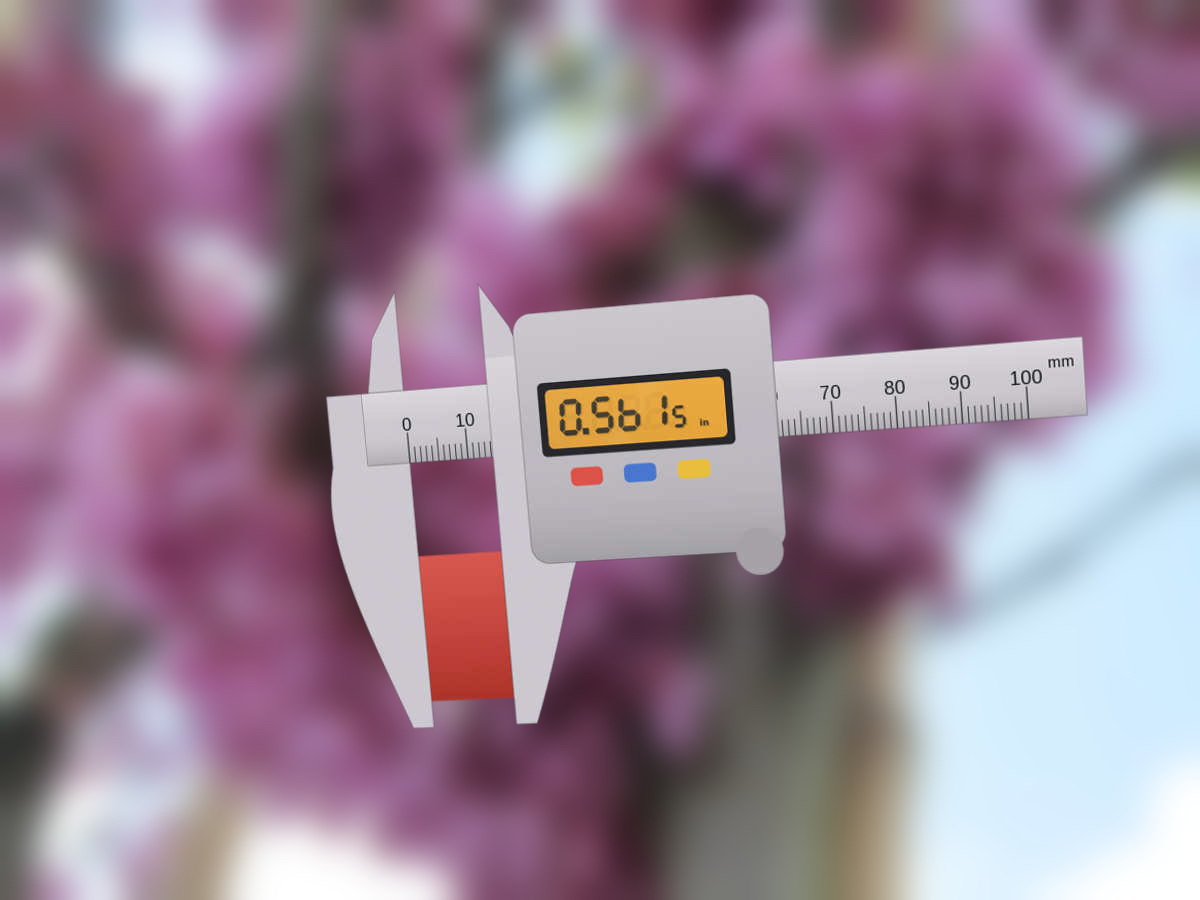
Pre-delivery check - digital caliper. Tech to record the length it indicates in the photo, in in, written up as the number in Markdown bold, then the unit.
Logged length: **0.5615** in
